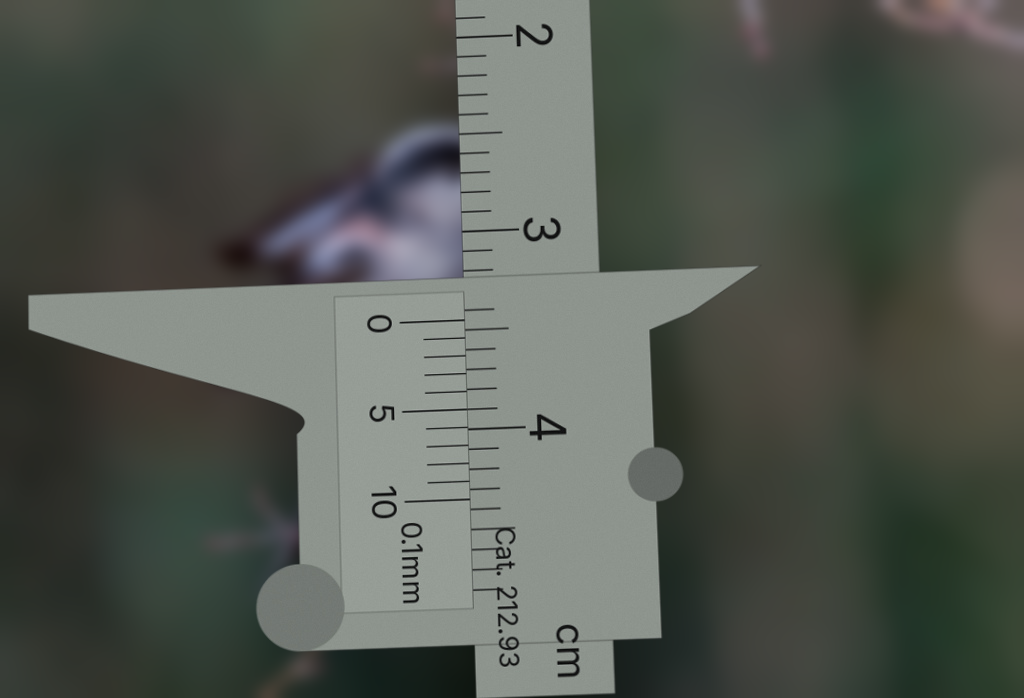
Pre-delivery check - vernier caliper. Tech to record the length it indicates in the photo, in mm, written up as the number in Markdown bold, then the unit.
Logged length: **34.5** mm
